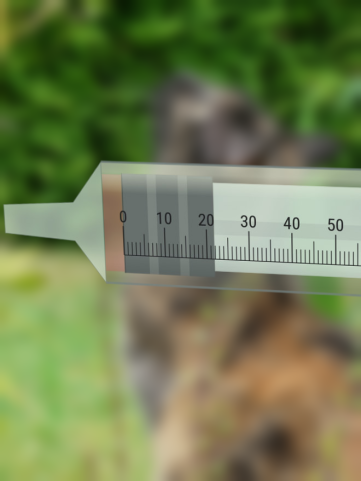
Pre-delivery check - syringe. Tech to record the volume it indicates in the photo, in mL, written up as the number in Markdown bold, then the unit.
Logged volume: **0** mL
